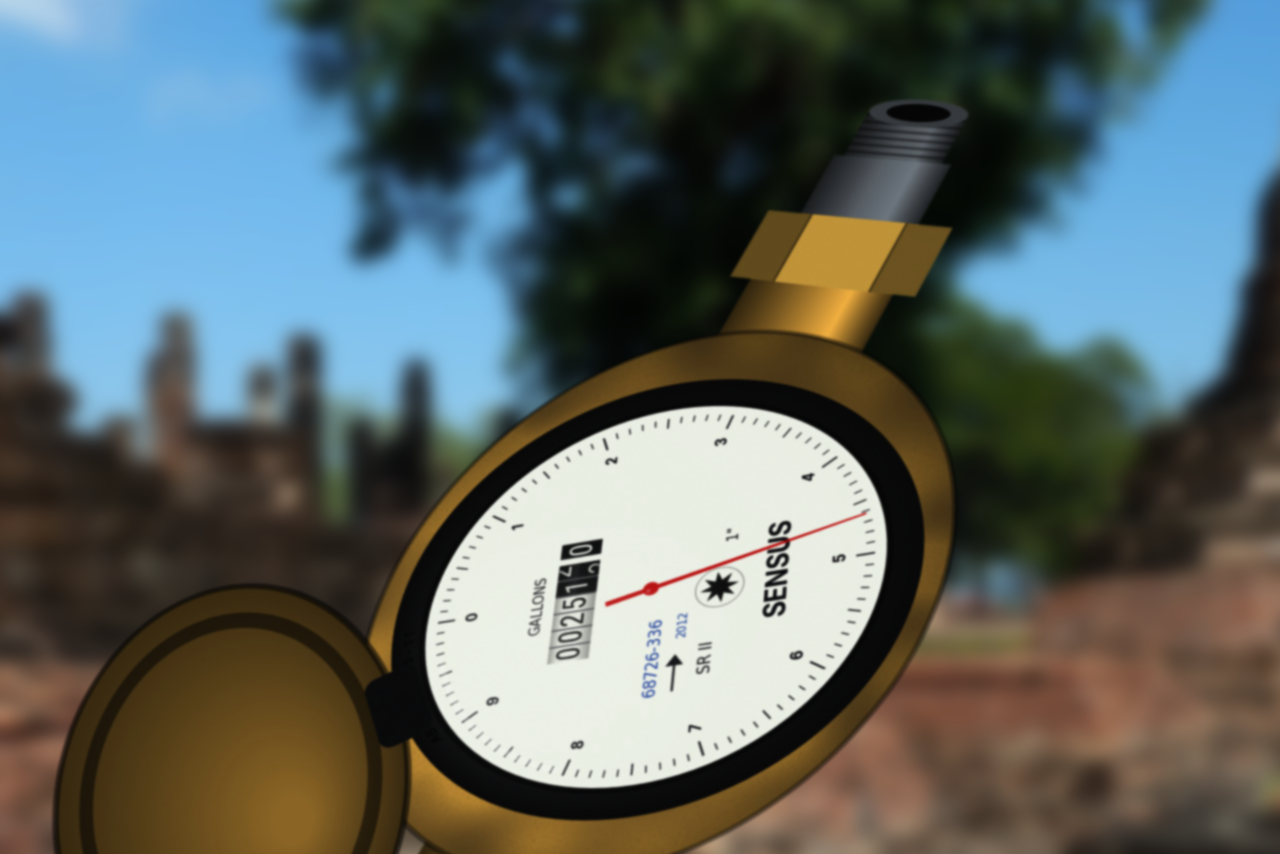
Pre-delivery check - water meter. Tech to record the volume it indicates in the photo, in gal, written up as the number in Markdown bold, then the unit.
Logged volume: **25124.6** gal
